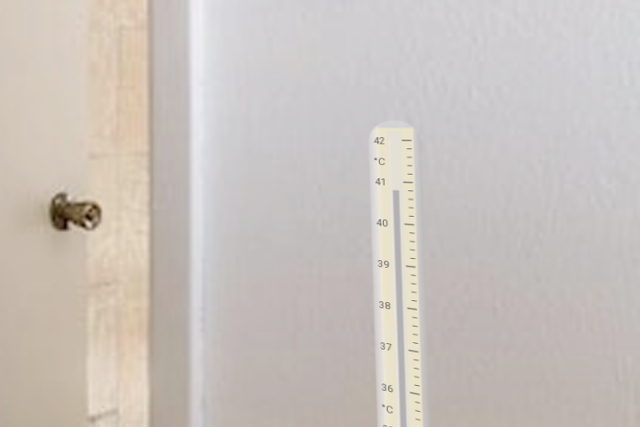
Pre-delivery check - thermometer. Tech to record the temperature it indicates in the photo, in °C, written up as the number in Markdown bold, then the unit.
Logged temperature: **40.8** °C
